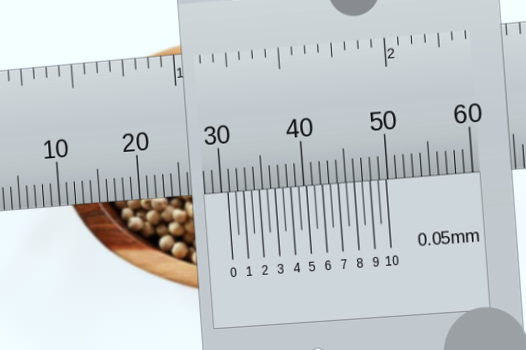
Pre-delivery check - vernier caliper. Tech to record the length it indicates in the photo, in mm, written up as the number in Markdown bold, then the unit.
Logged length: **30.8** mm
